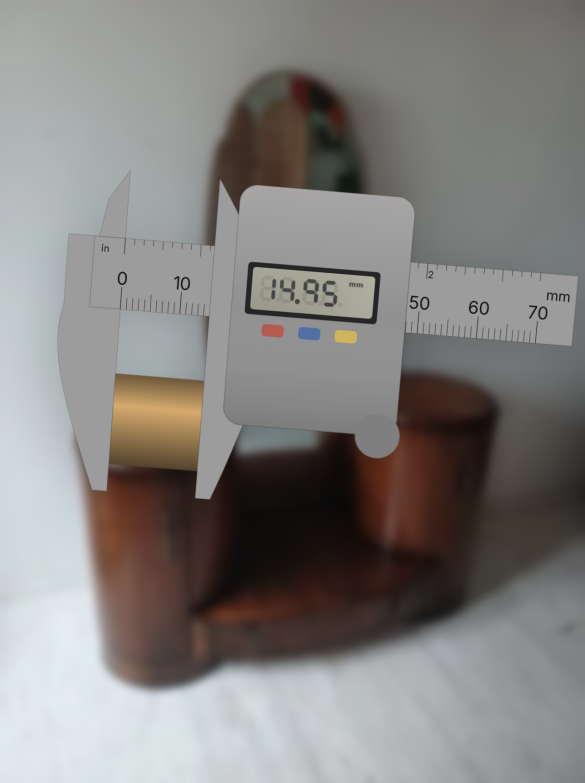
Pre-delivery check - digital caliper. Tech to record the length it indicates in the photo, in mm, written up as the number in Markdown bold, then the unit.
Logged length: **14.95** mm
